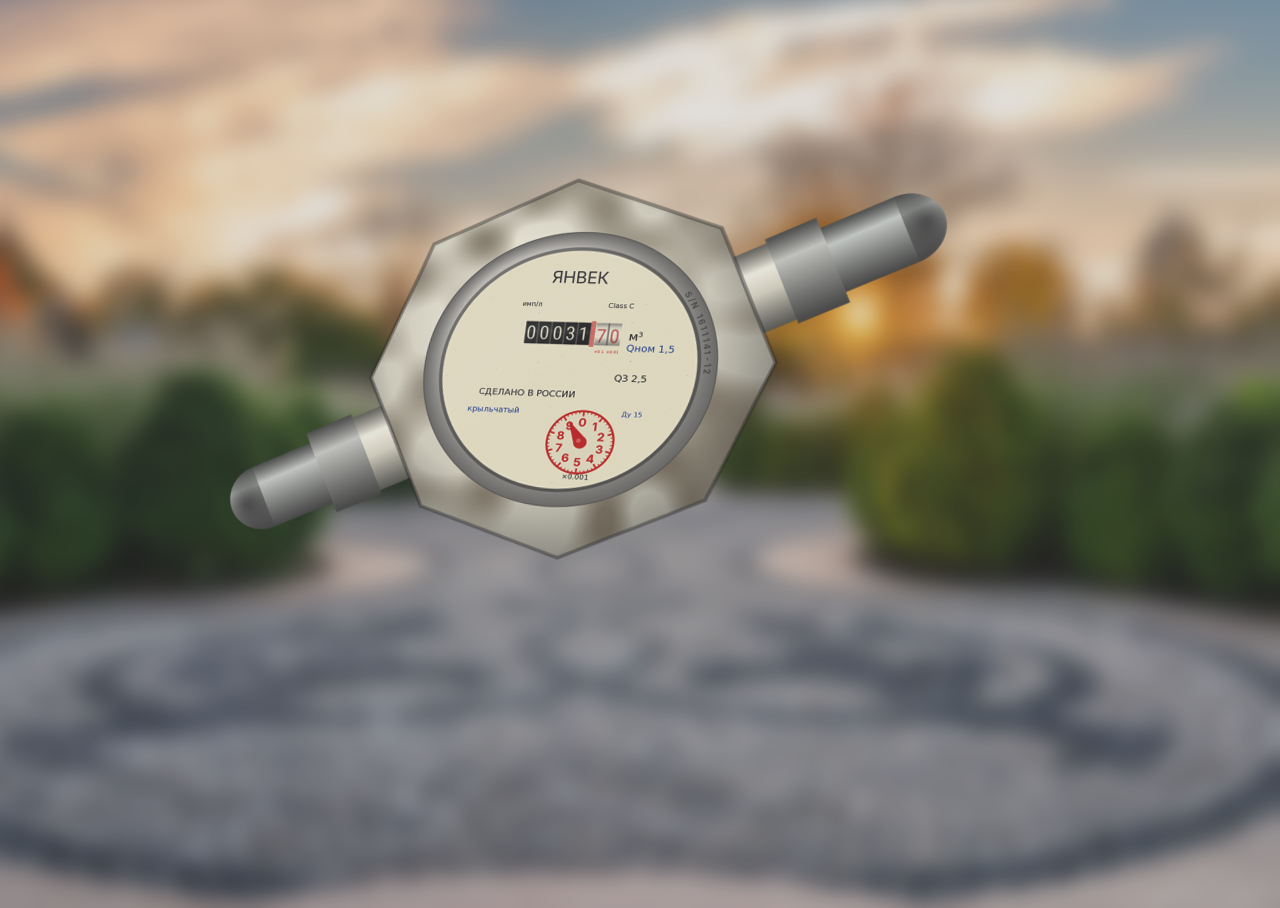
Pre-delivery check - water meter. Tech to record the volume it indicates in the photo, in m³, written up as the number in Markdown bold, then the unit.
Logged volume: **31.699** m³
